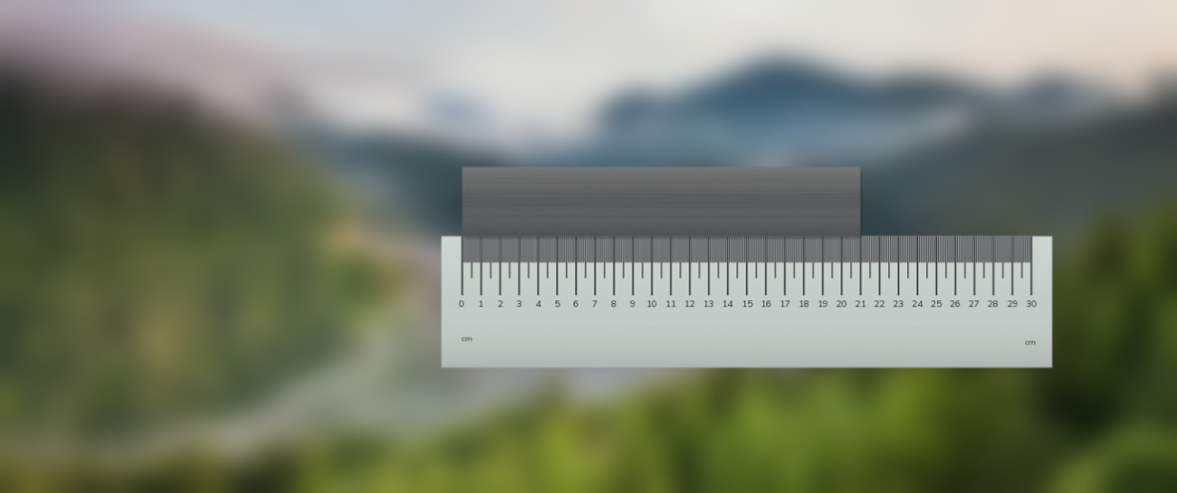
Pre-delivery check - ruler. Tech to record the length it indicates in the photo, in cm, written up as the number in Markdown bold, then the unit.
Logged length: **21** cm
